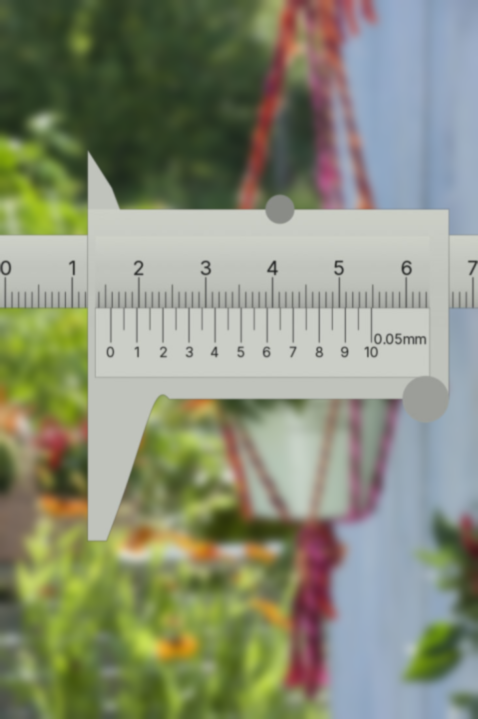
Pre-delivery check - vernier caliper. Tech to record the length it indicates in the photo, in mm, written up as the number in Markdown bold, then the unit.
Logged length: **15.8** mm
